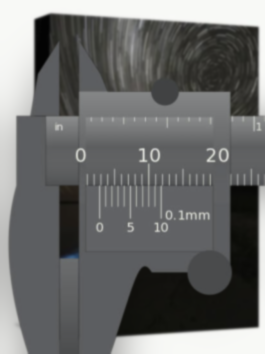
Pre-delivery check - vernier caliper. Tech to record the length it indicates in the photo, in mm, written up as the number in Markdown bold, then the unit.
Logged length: **2.8** mm
